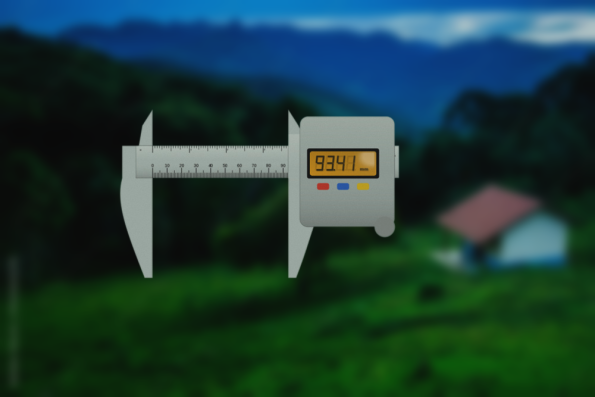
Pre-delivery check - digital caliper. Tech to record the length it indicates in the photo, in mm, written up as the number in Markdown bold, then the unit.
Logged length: **93.41** mm
